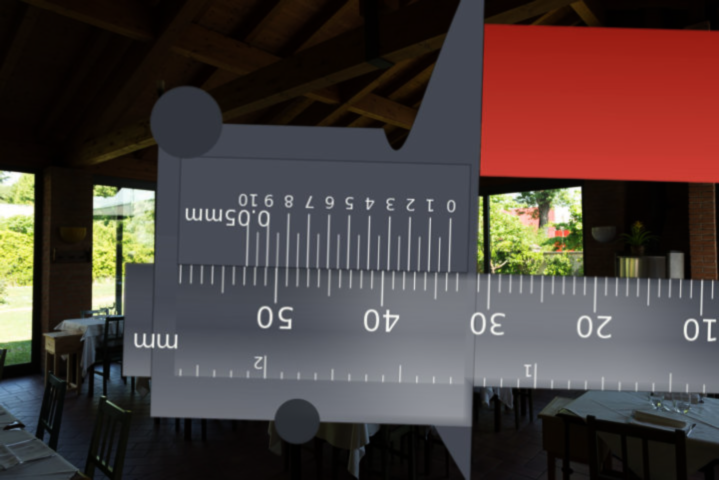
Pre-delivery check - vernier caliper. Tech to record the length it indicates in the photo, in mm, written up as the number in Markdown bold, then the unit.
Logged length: **33.8** mm
